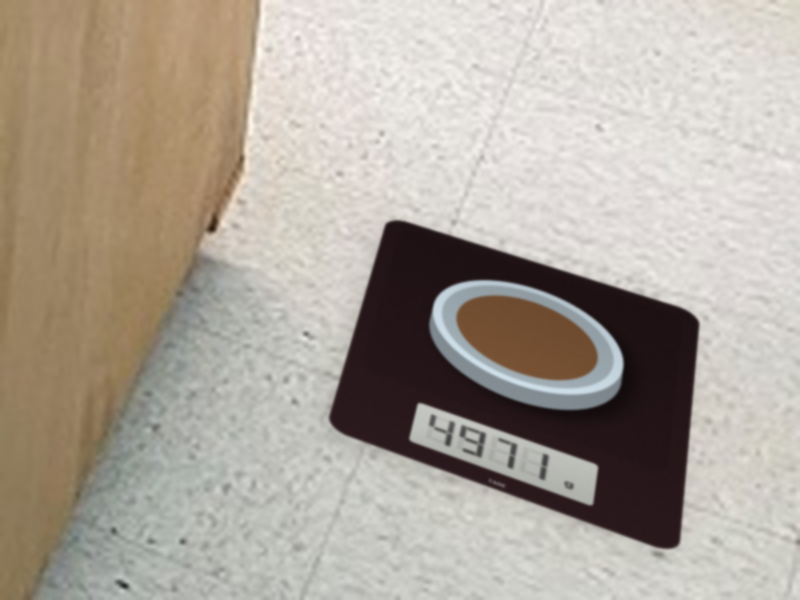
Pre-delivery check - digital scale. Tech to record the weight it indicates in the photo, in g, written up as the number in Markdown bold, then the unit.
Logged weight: **4971** g
